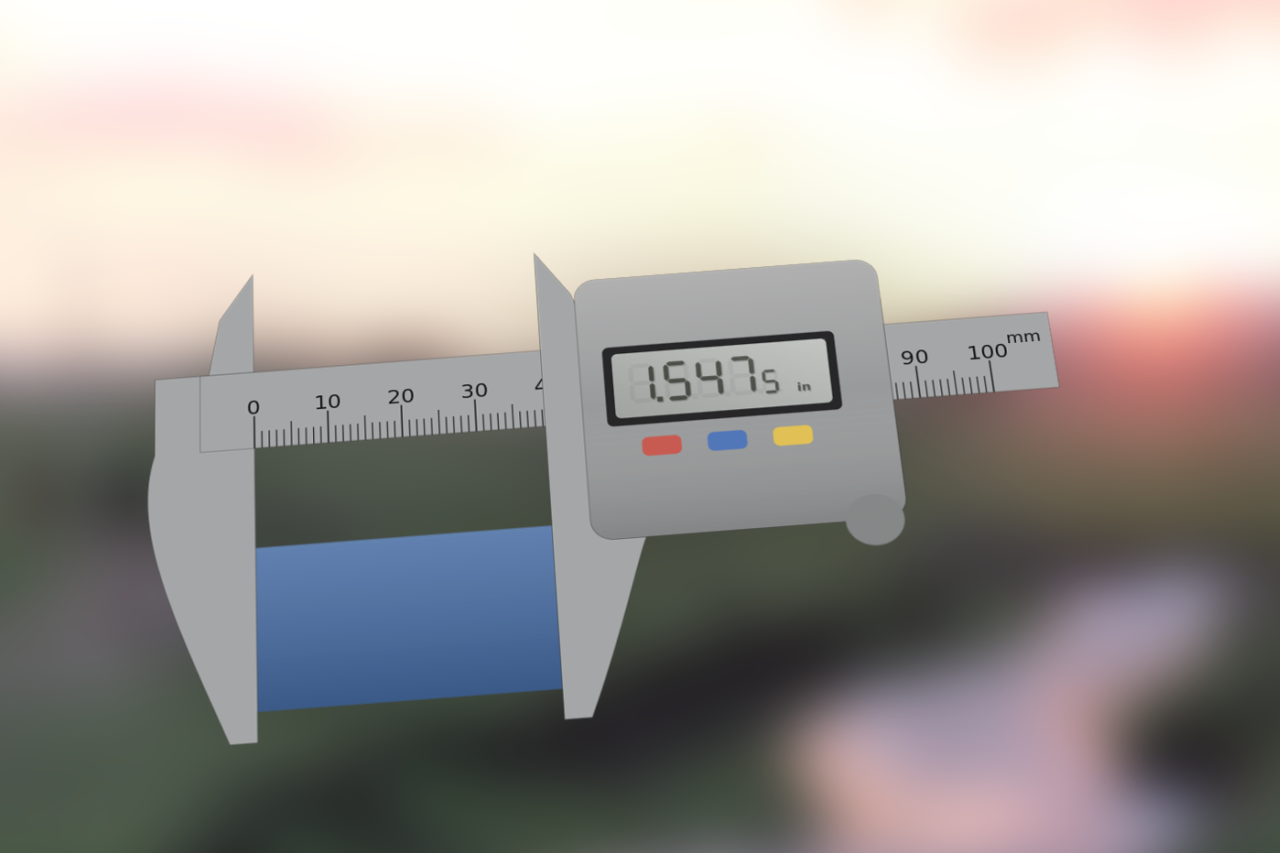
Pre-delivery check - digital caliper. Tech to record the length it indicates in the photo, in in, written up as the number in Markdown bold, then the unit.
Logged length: **1.5475** in
